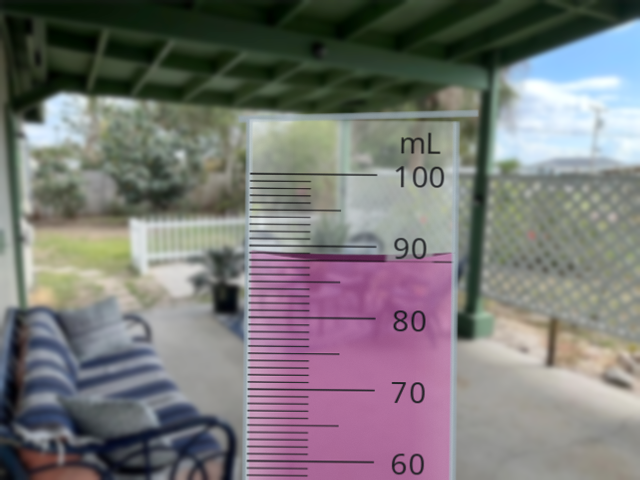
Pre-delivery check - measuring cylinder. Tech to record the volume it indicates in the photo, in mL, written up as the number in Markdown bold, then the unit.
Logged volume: **88** mL
